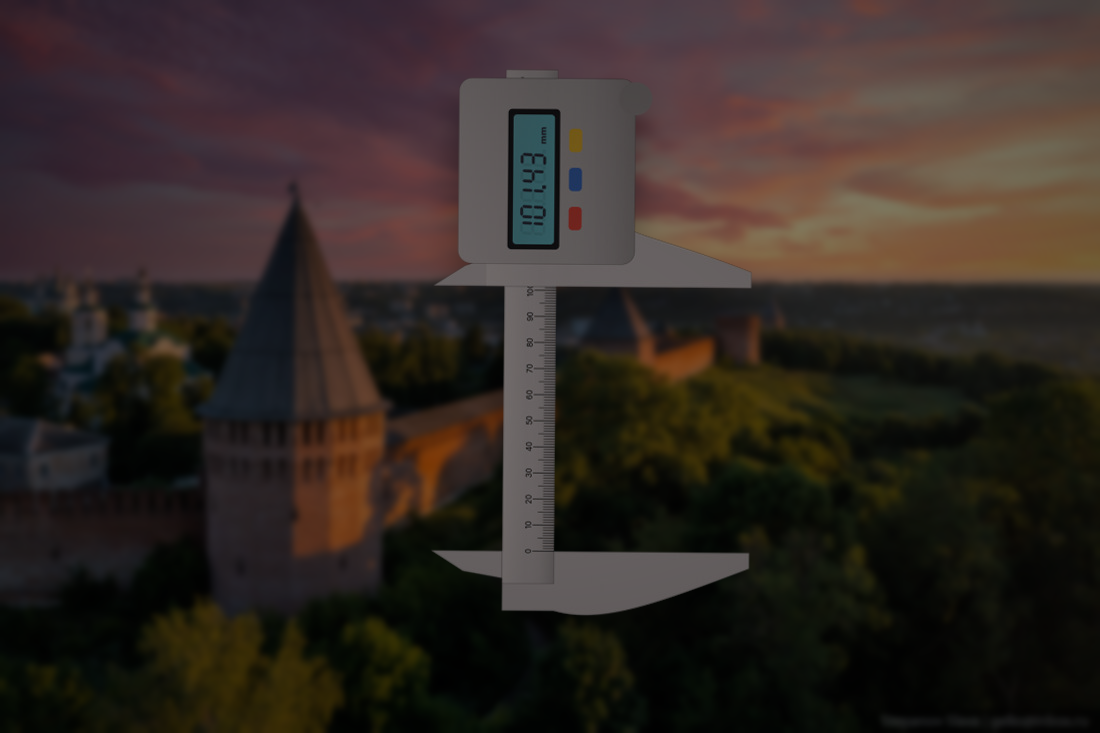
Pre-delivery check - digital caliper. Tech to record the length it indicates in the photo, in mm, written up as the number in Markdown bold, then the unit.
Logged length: **101.43** mm
